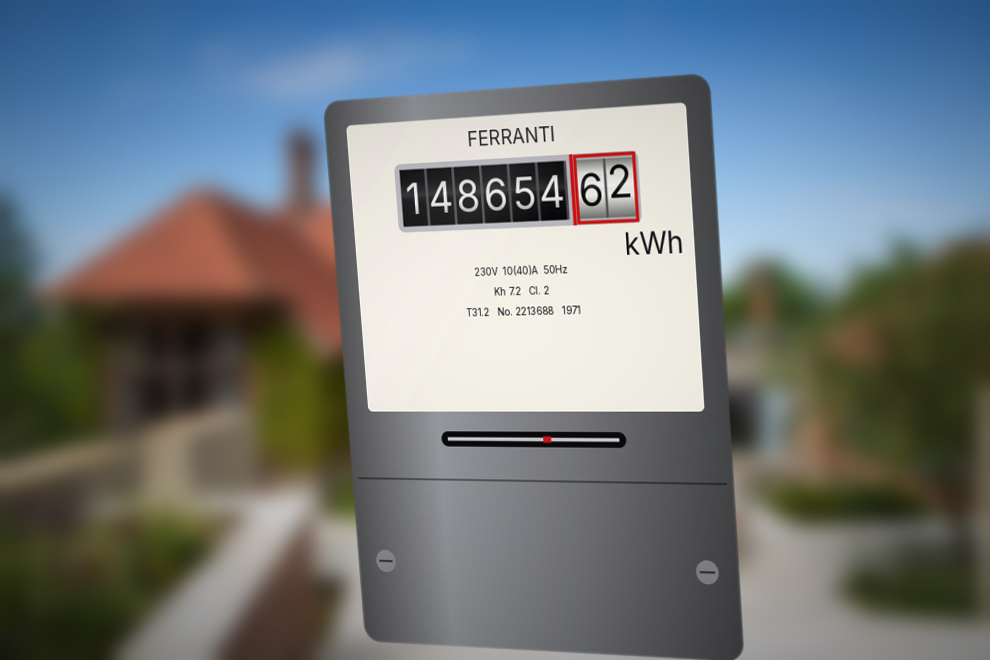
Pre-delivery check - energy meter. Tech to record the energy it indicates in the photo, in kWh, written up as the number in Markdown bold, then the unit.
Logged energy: **148654.62** kWh
